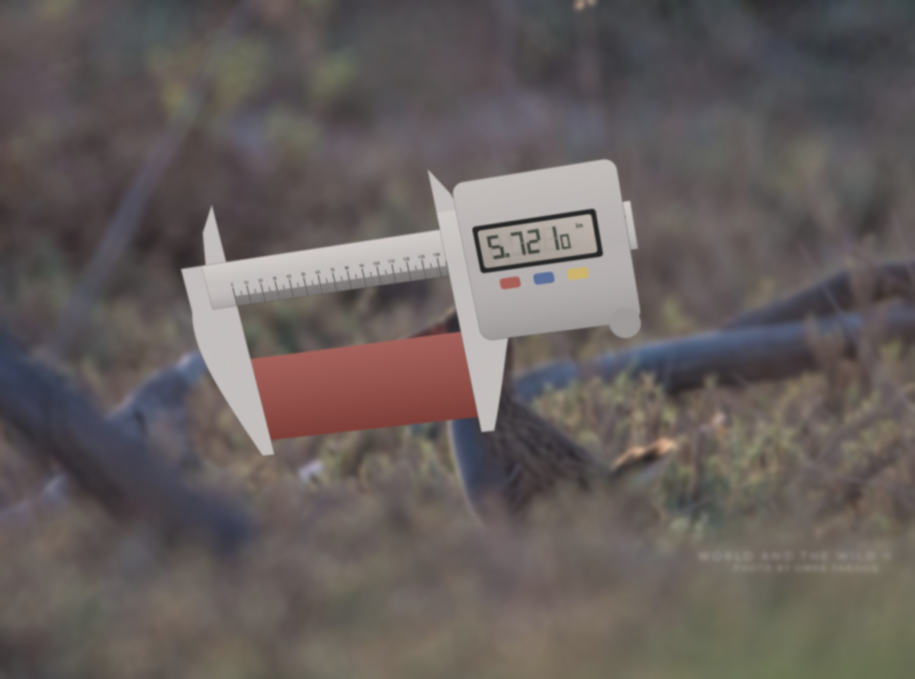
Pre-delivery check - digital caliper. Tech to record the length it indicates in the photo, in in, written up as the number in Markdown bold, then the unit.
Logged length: **5.7210** in
